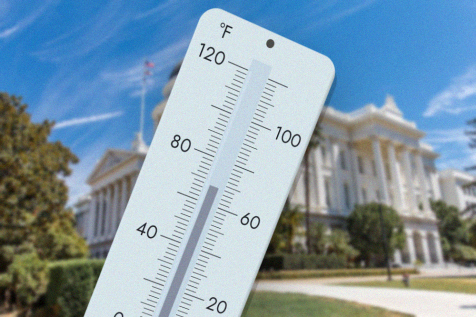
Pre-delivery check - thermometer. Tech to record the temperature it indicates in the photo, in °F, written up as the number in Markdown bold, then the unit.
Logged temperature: **68** °F
